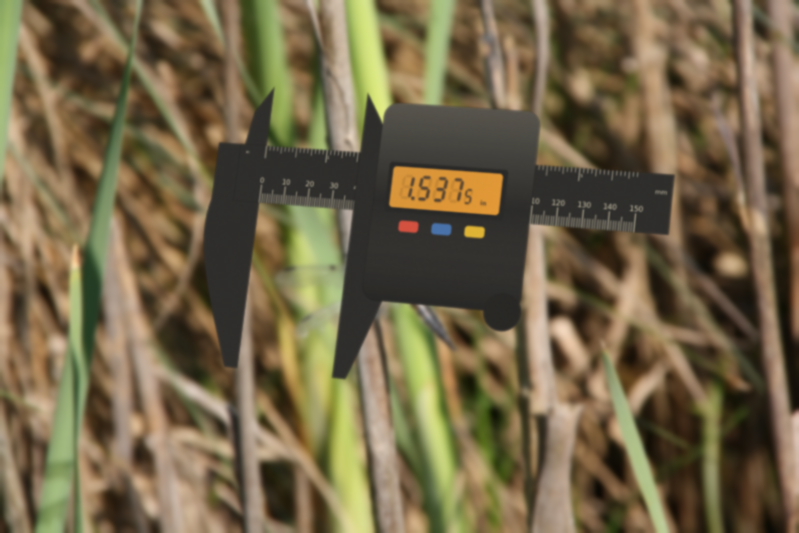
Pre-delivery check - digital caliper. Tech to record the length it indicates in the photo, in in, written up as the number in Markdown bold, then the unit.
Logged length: **1.5375** in
